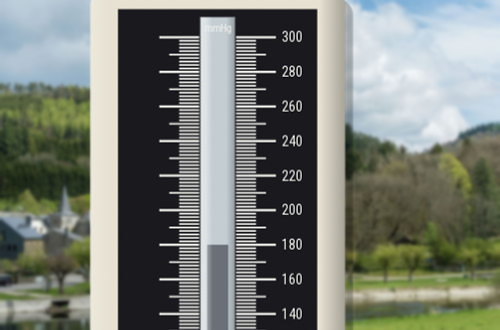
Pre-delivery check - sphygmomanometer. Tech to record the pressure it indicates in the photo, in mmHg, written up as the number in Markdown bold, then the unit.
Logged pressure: **180** mmHg
